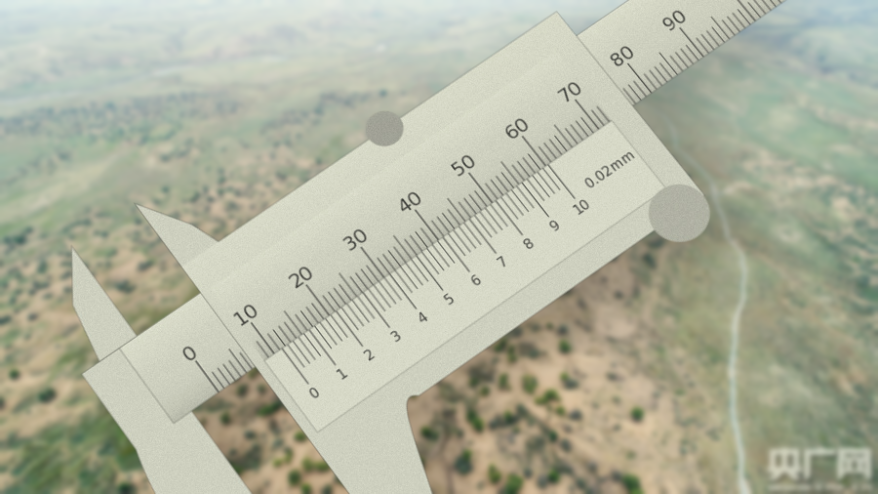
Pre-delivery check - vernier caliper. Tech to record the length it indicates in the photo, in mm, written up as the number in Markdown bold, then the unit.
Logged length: **11.4** mm
